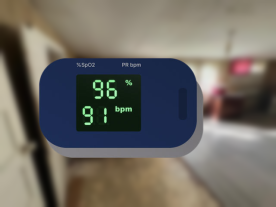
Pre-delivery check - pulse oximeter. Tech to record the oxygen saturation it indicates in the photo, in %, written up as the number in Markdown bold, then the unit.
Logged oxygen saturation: **96** %
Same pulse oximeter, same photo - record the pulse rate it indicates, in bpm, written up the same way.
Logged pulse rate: **91** bpm
